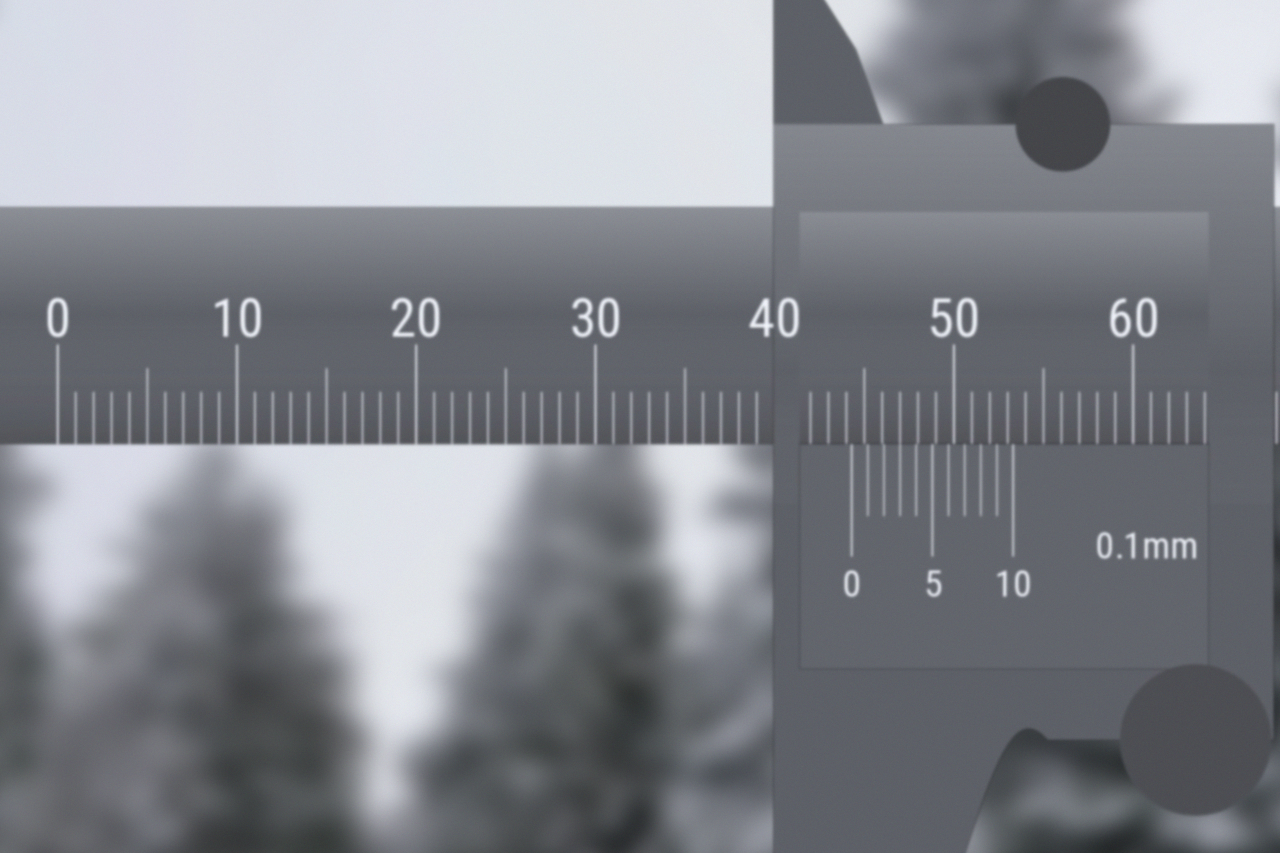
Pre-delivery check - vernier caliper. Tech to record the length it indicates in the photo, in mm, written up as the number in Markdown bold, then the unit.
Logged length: **44.3** mm
